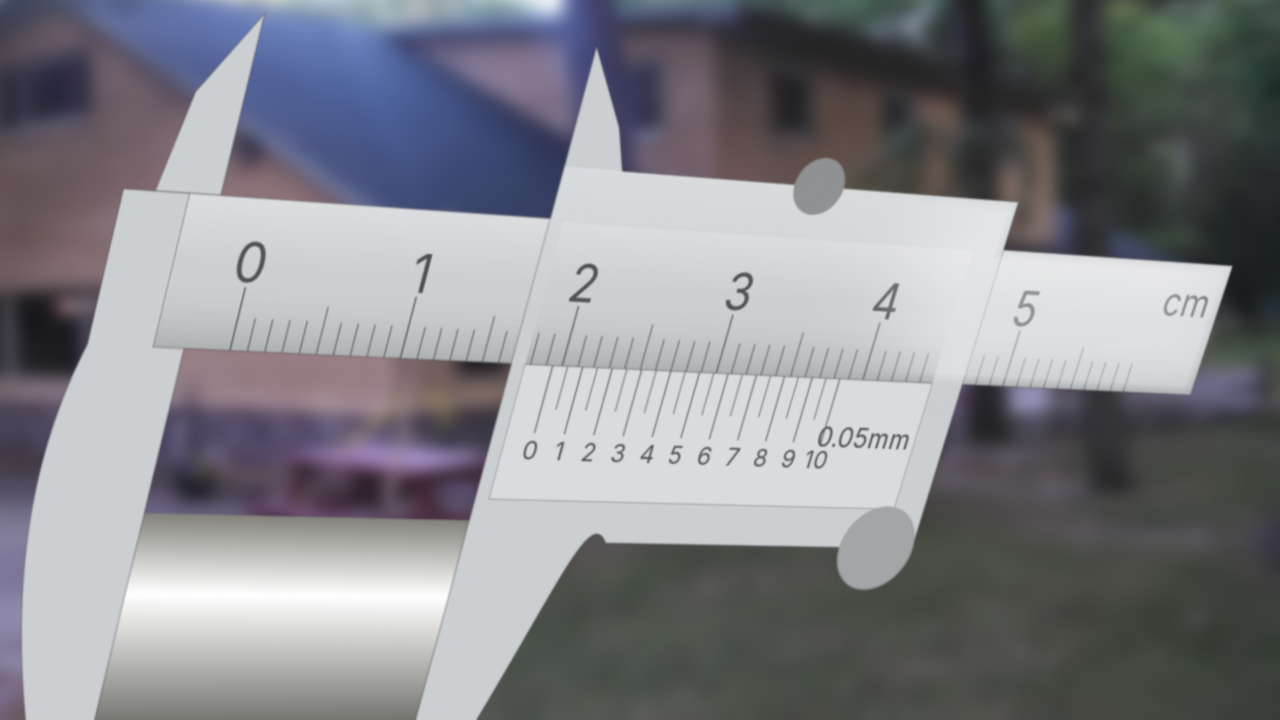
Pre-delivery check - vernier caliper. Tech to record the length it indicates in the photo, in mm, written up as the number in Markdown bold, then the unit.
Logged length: **19.4** mm
